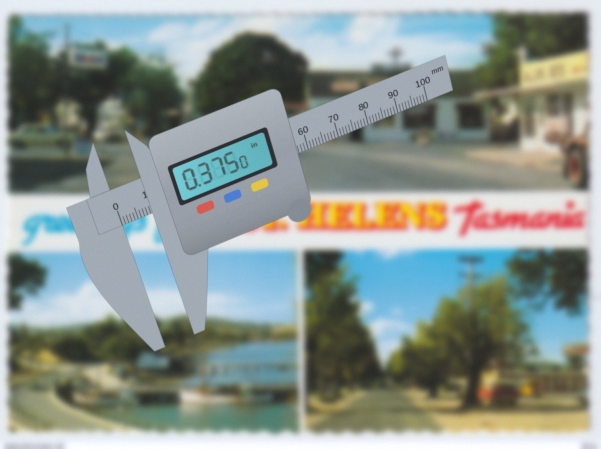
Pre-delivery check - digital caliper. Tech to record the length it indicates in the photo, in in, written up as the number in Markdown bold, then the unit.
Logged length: **0.3750** in
